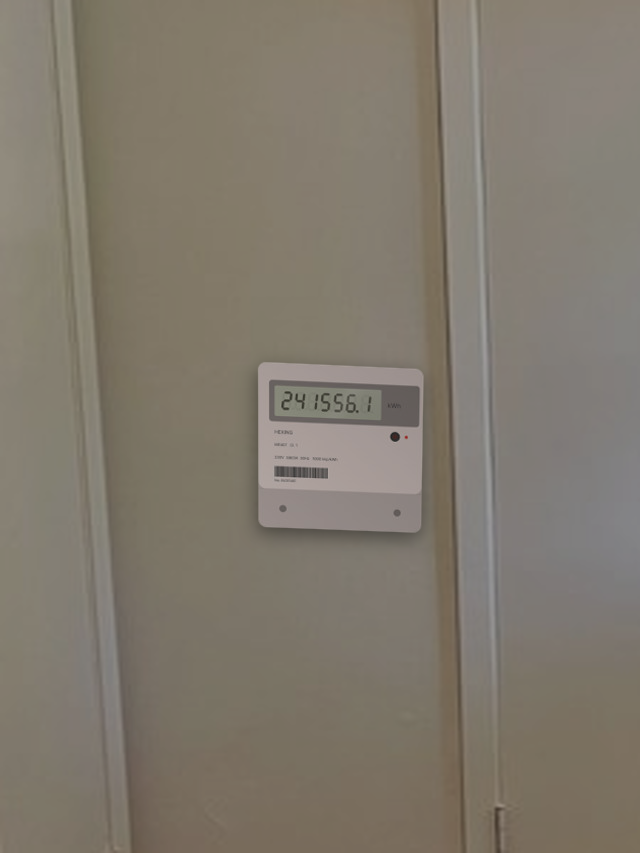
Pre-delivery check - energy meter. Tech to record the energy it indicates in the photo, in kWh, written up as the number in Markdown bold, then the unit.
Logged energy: **241556.1** kWh
